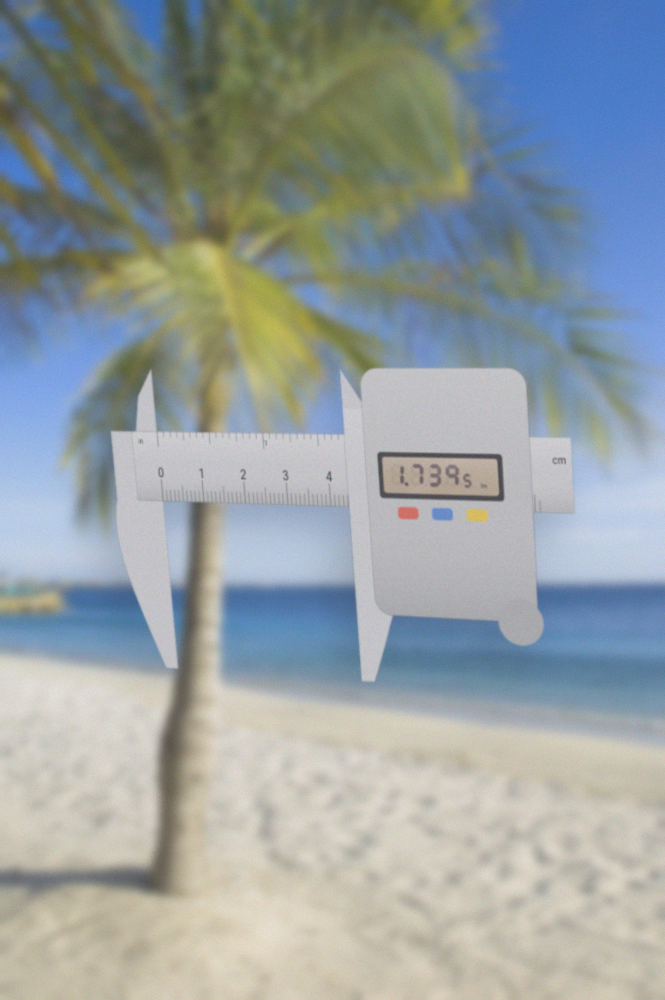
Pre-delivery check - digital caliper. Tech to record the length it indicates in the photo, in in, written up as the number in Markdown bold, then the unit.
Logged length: **1.7395** in
